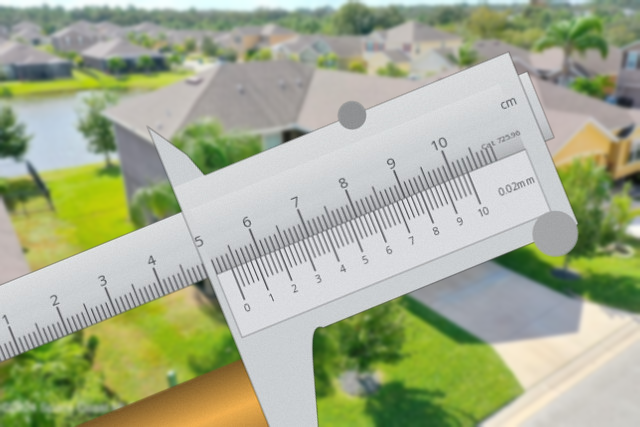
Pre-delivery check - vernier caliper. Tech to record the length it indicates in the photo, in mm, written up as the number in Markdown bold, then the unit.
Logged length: **54.0** mm
